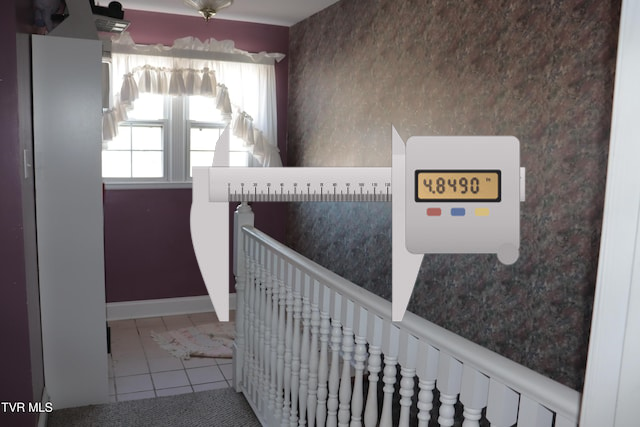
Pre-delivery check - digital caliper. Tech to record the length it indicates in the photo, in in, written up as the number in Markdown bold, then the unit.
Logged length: **4.8490** in
